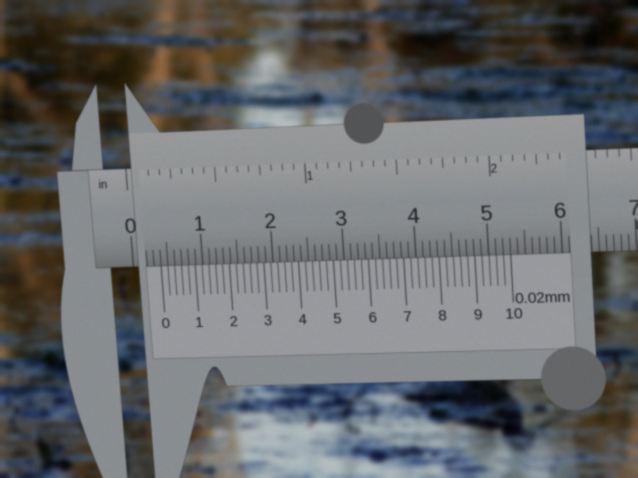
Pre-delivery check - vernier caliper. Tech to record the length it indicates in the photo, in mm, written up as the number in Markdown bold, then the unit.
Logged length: **4.0** mm
